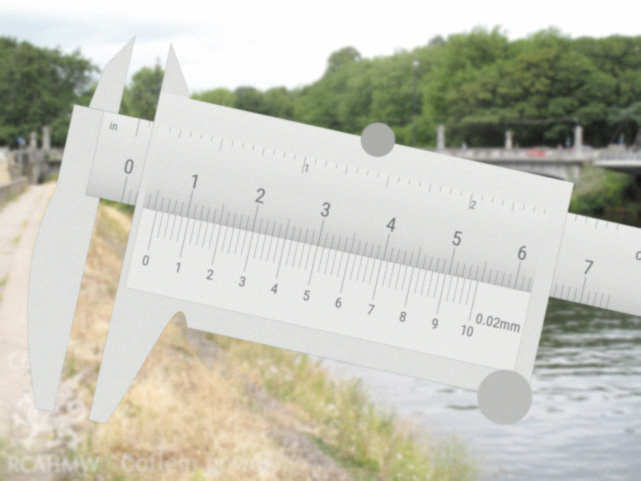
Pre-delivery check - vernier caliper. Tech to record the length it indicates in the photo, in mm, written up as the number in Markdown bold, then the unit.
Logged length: **5.4** mm
